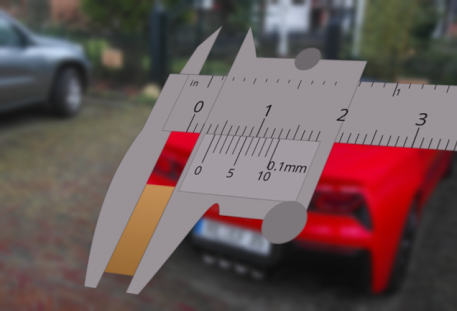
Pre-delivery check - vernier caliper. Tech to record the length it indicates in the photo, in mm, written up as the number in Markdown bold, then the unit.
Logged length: **4.2** mm
